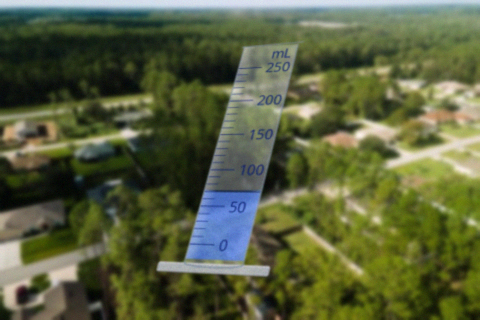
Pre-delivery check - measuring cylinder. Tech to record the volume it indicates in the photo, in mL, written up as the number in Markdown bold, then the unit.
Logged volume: **70** mL
